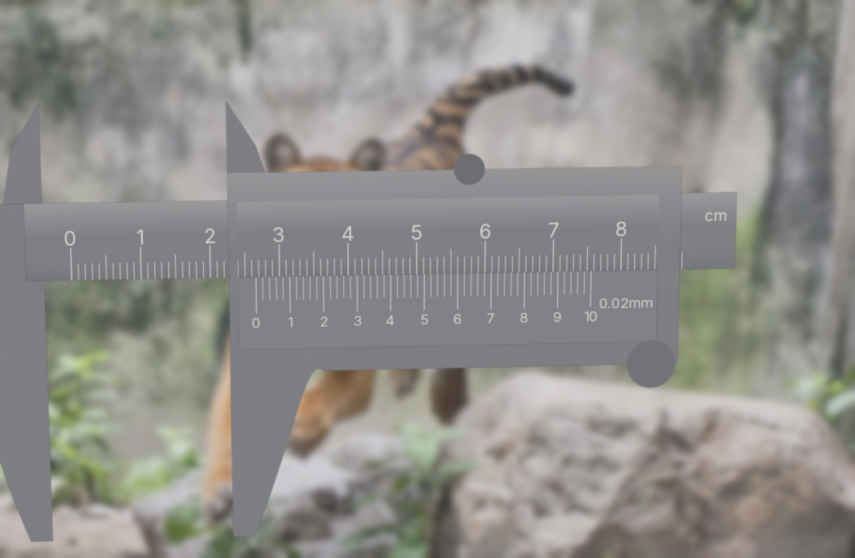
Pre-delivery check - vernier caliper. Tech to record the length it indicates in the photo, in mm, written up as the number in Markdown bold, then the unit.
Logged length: **26.6** mm
